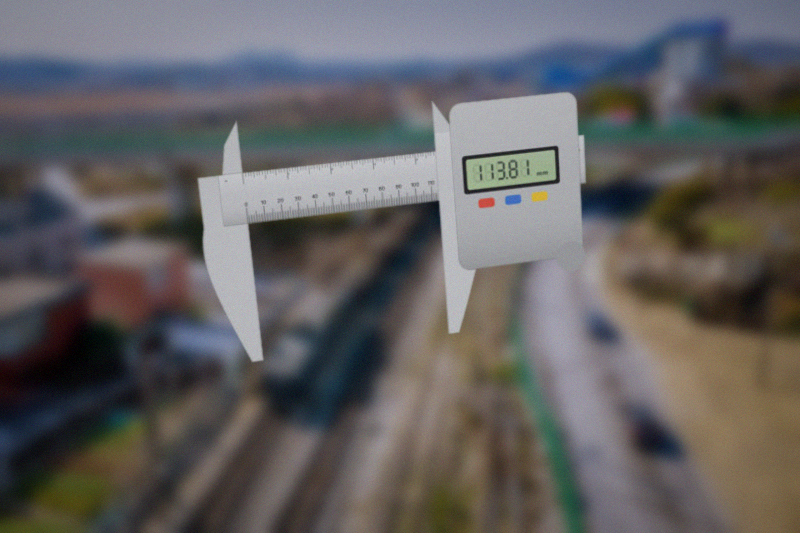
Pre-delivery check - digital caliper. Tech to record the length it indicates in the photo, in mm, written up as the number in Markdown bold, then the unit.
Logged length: **113.81** mm
